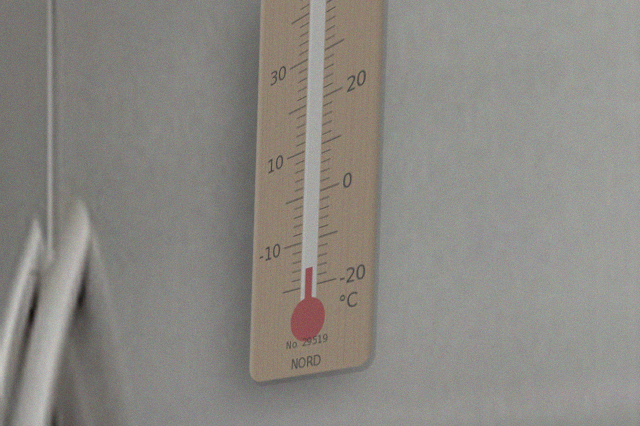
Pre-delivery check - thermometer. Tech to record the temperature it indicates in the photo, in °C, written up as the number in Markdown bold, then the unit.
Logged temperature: **-16** °C
